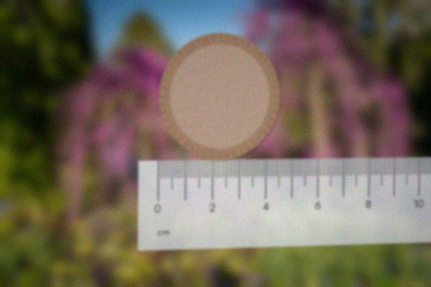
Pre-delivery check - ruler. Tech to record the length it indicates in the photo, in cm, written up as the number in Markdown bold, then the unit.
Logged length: **4.5** cm
